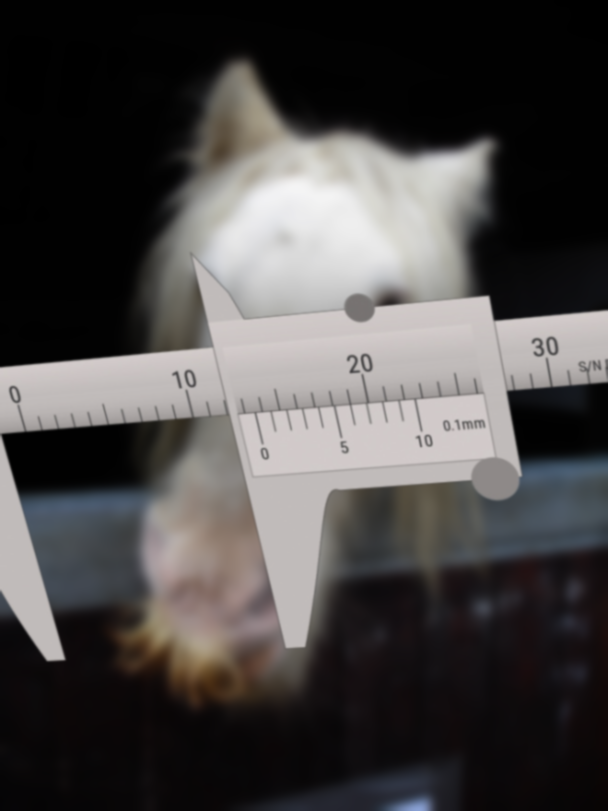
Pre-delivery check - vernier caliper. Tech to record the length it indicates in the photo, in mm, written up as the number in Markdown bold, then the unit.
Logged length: **13.6** mm
